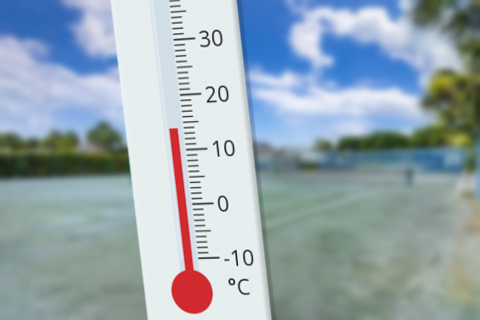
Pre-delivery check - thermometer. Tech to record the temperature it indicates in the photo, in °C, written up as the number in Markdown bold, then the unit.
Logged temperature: **14** °C
